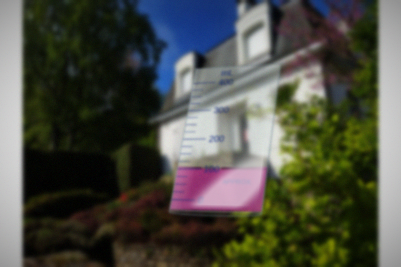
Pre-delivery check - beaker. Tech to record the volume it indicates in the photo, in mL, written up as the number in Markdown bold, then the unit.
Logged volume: **100** mL
